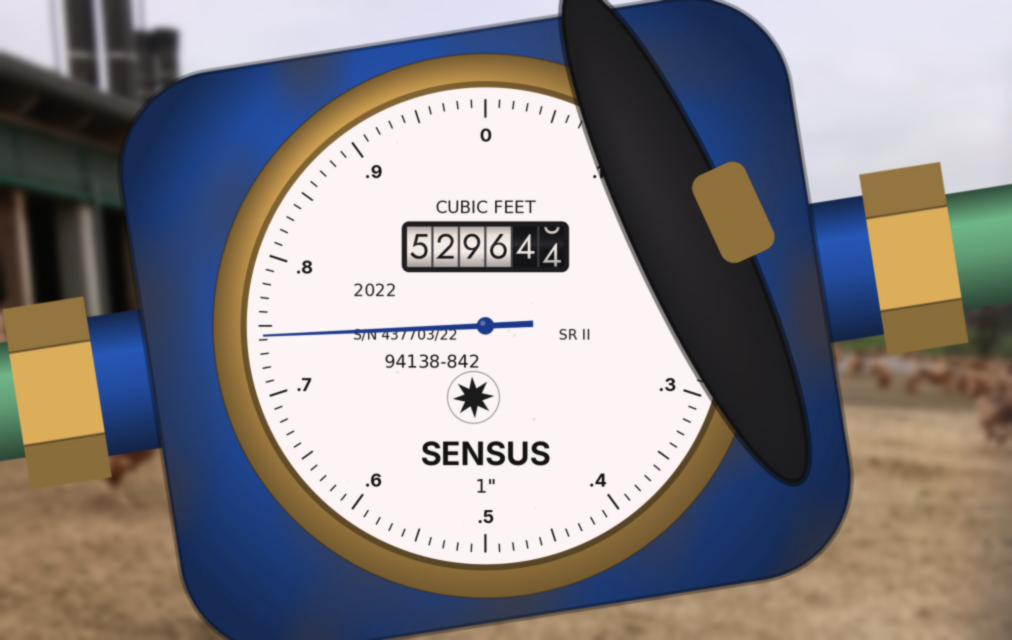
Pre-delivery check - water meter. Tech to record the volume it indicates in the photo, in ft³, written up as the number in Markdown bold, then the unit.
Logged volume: **529643.74** ft³
